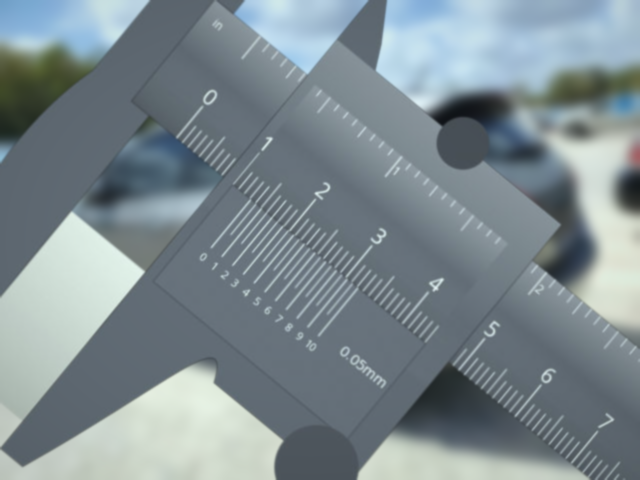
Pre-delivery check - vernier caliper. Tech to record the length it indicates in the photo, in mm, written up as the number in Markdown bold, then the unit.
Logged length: **13.2** mm
